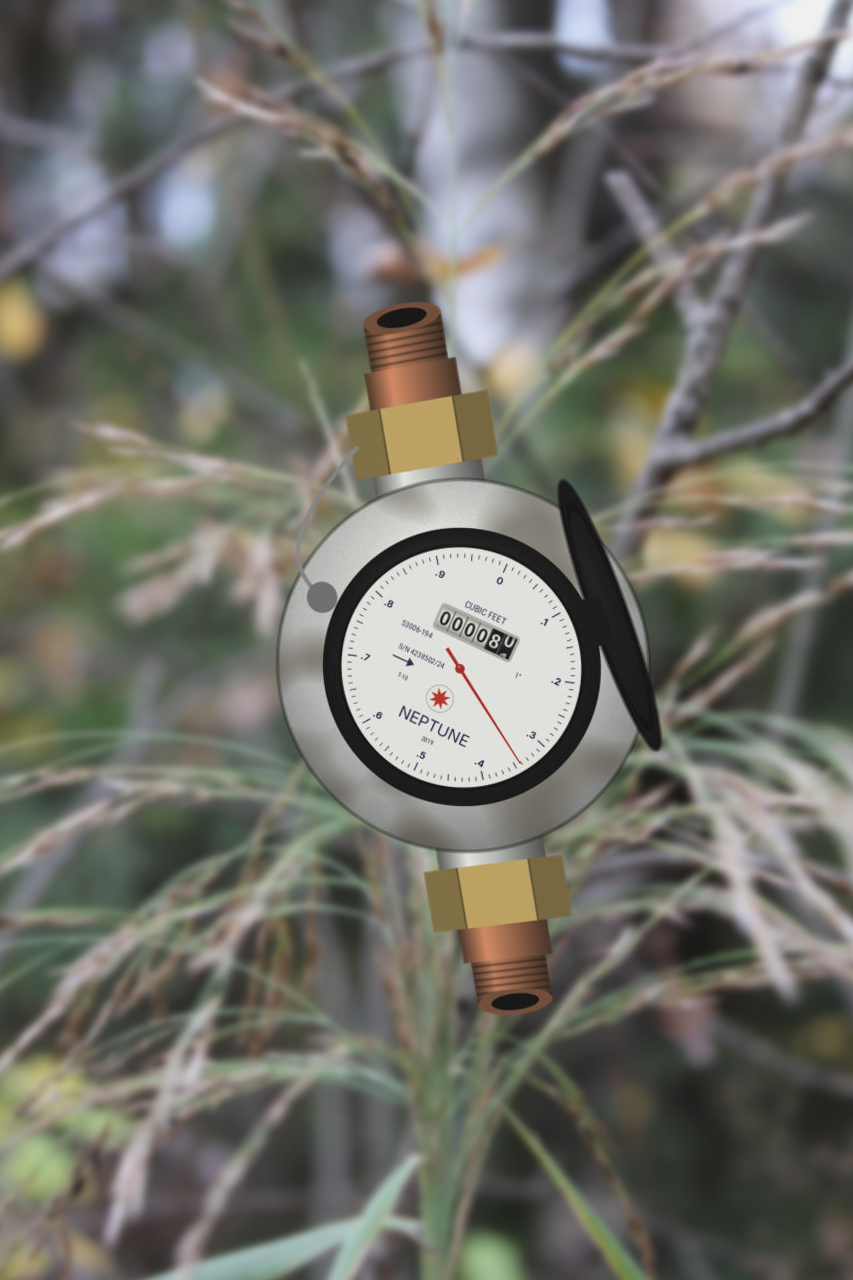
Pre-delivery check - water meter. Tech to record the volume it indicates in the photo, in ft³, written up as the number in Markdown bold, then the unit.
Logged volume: **80.34** ft³
